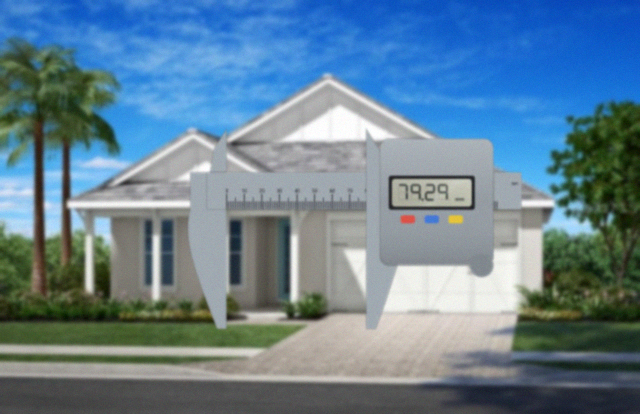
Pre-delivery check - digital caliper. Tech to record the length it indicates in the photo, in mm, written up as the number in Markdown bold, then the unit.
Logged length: **79.29** mm
